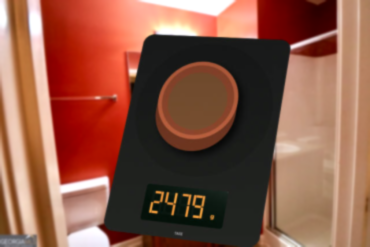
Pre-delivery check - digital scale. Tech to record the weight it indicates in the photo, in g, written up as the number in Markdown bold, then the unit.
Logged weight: **2479** g
